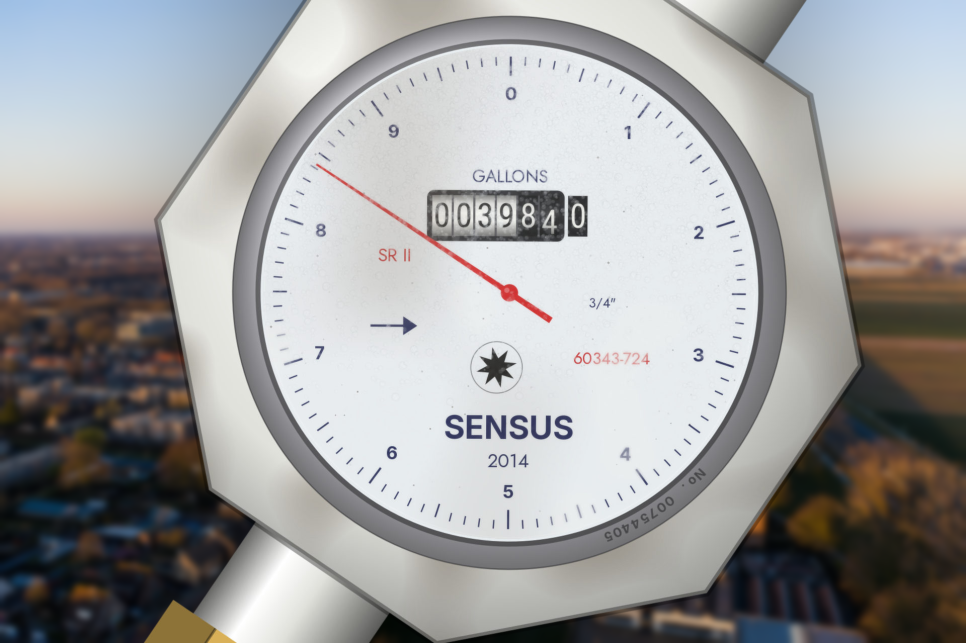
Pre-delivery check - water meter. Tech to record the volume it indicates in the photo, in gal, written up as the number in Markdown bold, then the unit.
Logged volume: **39838.4** gal
